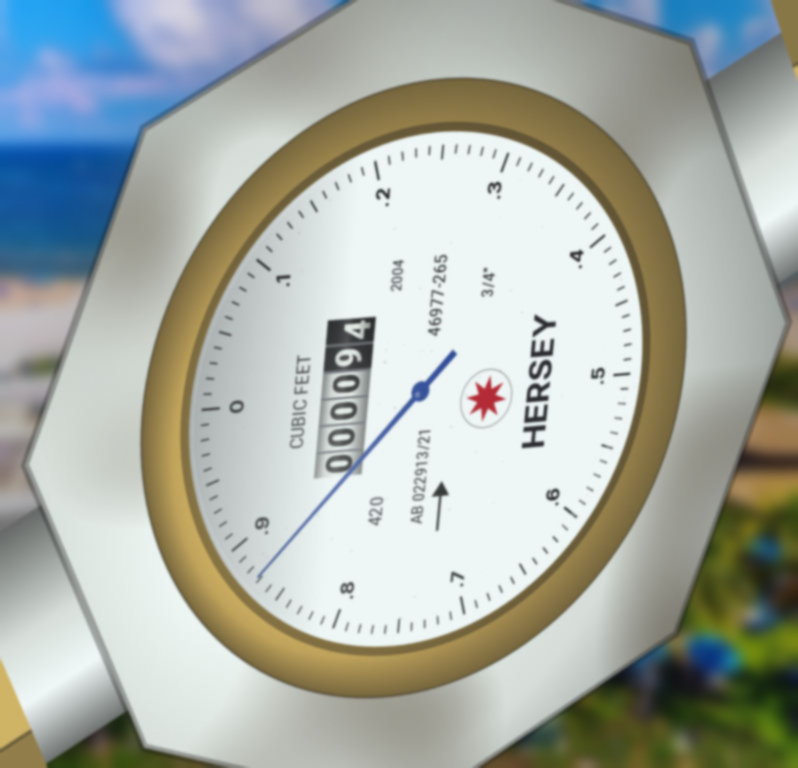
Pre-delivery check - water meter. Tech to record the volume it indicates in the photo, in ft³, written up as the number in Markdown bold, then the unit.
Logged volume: **93.87** ft³
